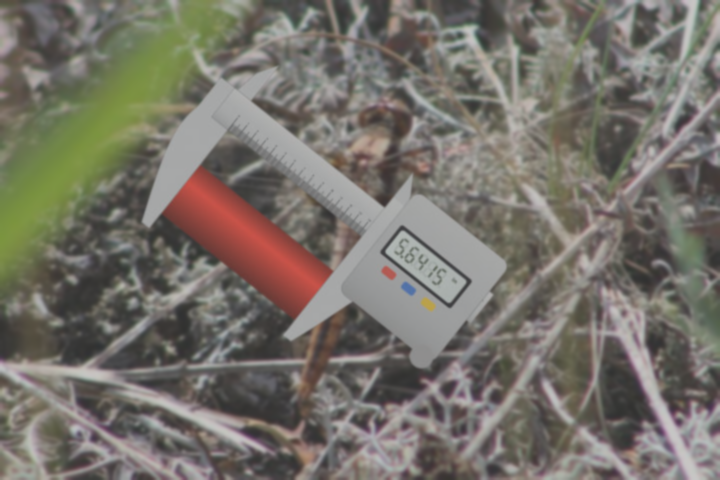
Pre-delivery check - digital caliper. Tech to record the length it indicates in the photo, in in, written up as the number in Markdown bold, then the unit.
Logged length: **5.6415** in
